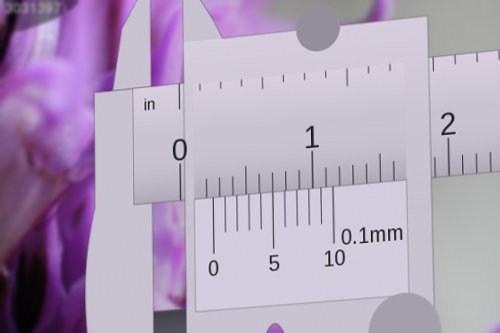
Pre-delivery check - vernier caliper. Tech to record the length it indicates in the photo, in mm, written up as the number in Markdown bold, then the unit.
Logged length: **2.5** mm
